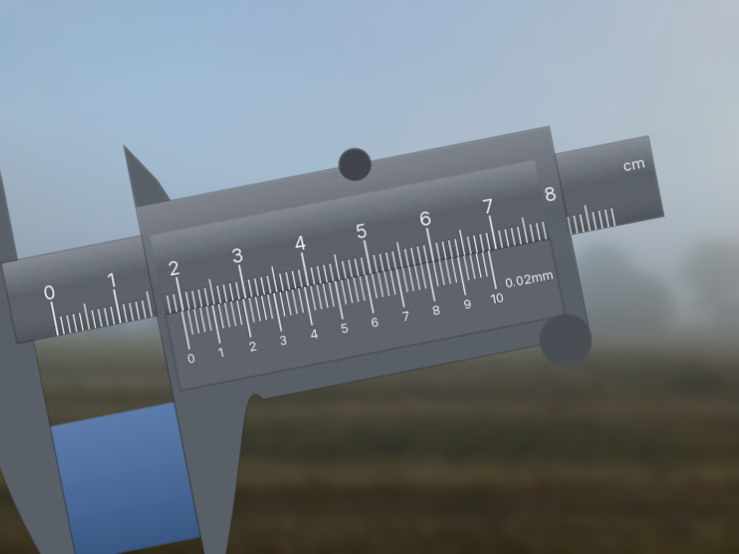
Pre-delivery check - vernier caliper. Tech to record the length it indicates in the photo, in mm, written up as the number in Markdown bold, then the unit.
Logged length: **19.8** mm
